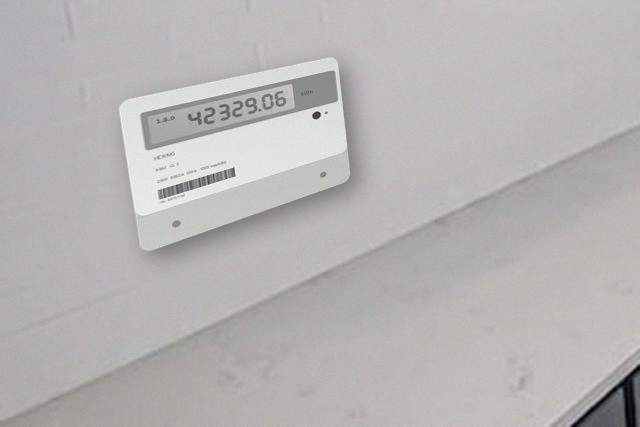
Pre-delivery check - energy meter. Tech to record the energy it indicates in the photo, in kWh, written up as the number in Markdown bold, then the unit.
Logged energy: **42329.06** kWh
